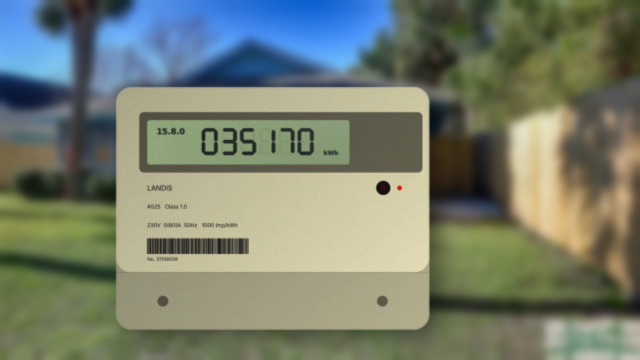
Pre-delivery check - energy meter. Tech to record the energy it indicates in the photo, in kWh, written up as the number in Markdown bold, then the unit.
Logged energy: **35170** kWh
